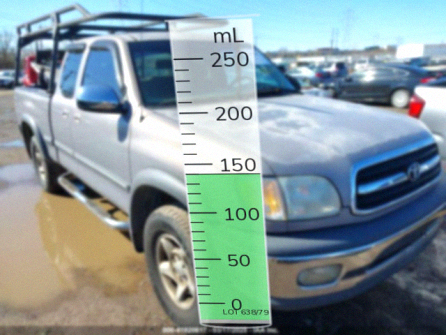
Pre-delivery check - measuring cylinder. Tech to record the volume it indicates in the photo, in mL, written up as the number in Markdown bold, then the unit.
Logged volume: **140** mL
